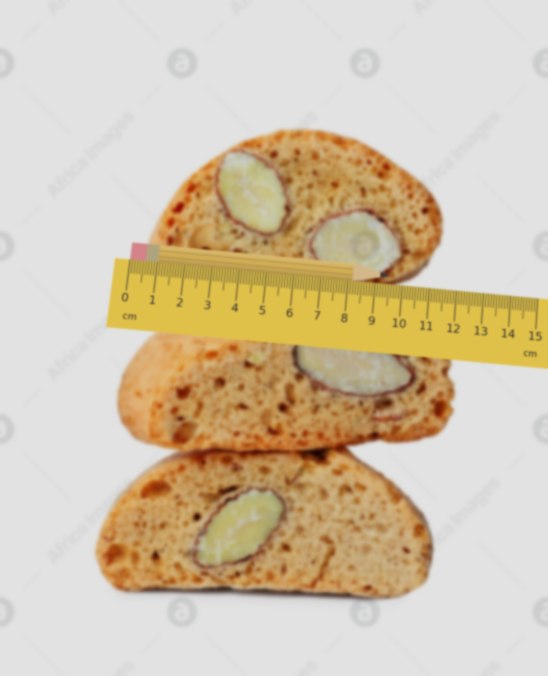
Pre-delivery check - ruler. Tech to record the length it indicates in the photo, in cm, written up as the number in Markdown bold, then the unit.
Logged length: **9.5** cm
